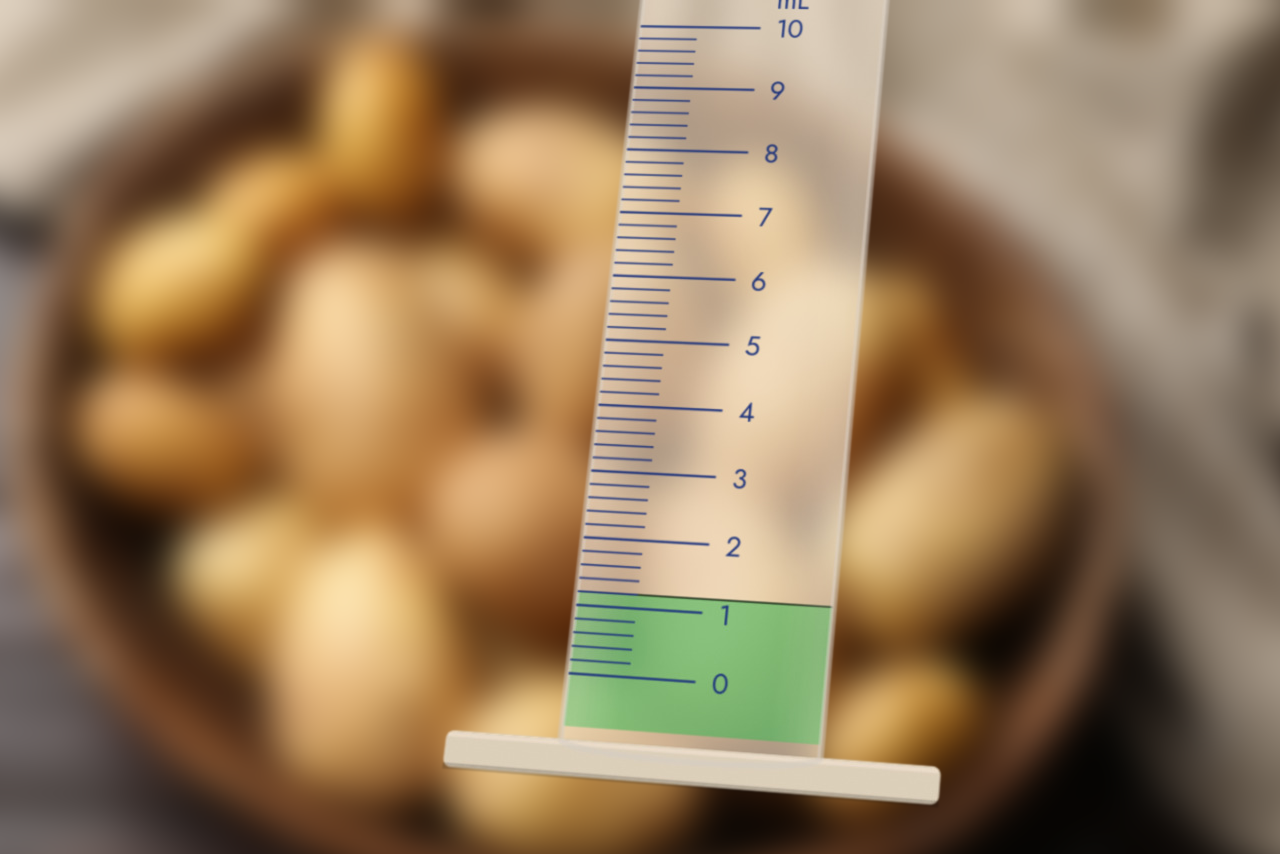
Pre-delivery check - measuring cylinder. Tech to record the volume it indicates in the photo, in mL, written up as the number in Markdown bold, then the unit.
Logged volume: **1.2** mL
